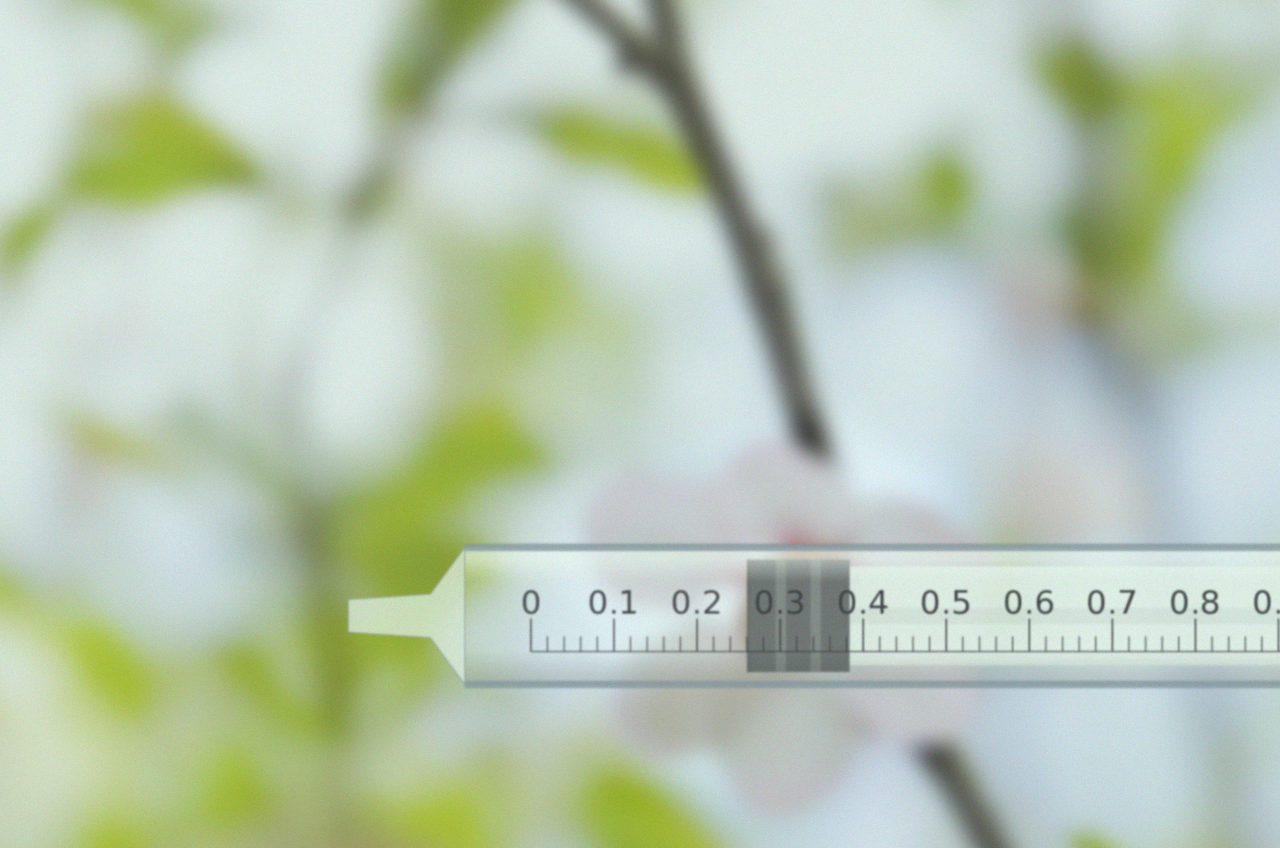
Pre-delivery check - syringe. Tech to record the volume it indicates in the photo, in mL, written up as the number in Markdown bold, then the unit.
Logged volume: **0.26** mL
